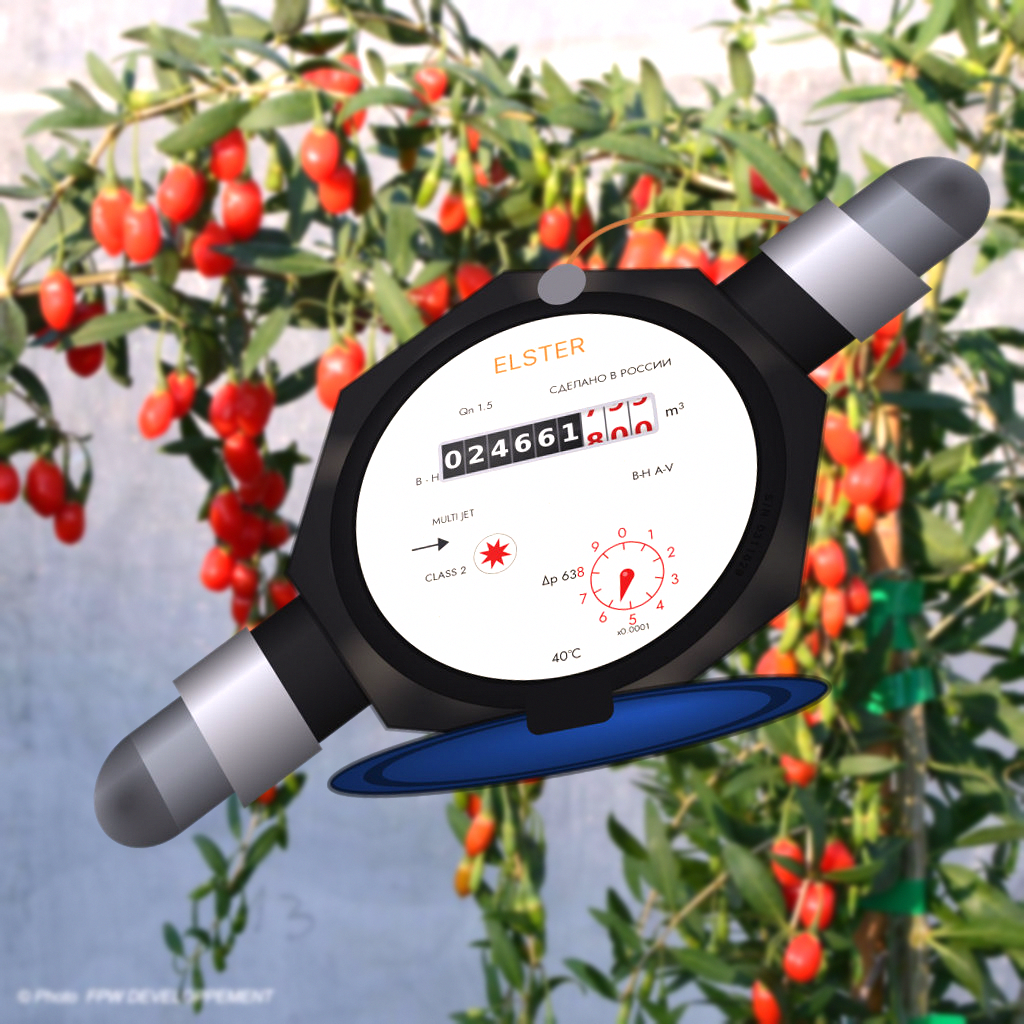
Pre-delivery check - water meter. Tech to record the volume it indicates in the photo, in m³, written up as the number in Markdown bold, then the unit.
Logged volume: **24661.7995** m³
